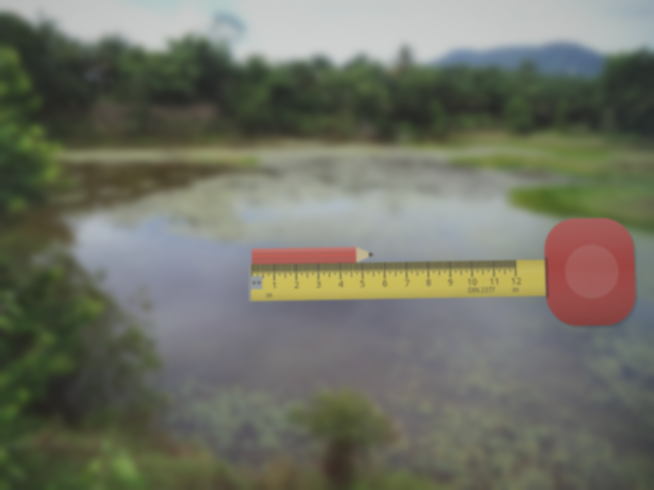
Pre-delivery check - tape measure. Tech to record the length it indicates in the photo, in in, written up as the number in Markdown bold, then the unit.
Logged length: **5.5** in
